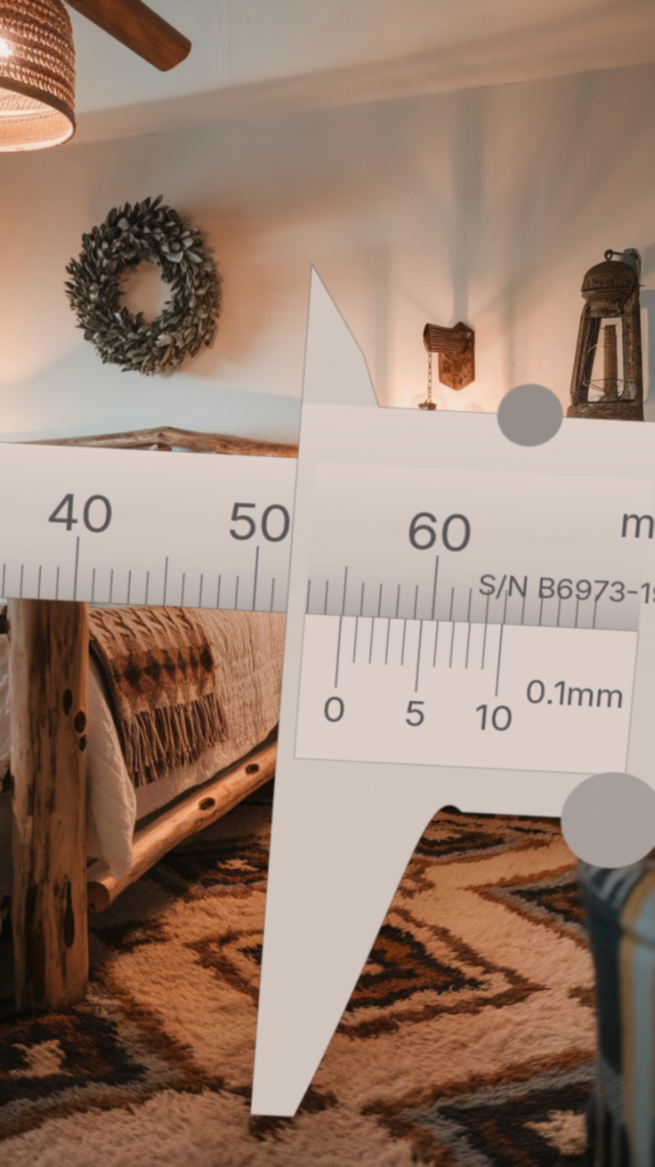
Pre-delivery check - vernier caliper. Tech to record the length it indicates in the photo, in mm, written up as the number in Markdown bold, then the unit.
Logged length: **54.9** mm
